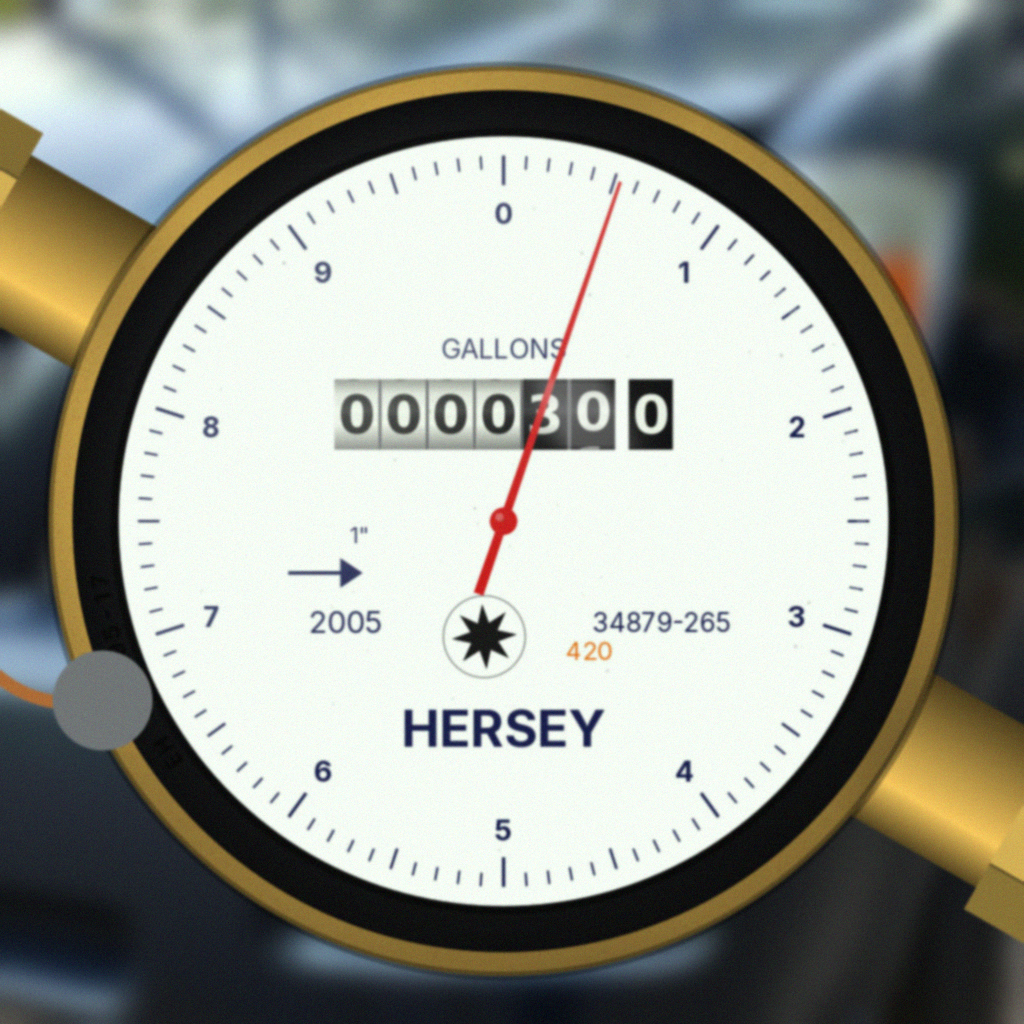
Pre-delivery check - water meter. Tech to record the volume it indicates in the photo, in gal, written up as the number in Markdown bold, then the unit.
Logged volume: **300.5** gal
